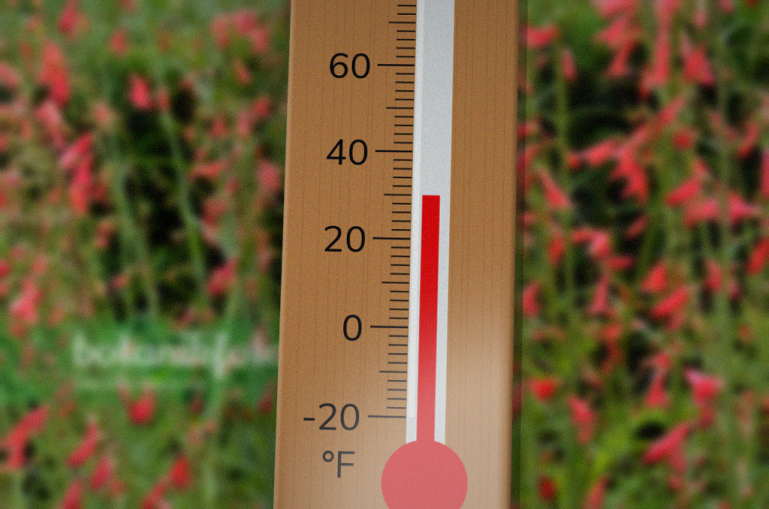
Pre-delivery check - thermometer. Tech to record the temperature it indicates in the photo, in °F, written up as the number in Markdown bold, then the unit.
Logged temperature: **30** °F
